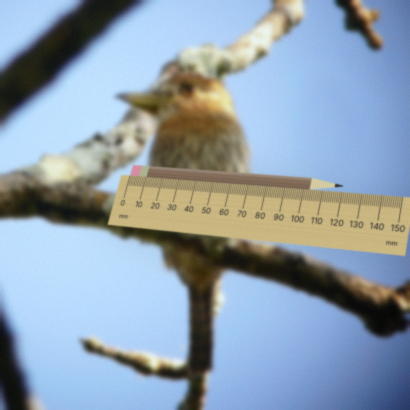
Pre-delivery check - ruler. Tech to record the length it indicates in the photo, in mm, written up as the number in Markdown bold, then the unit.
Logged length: **120** mm
